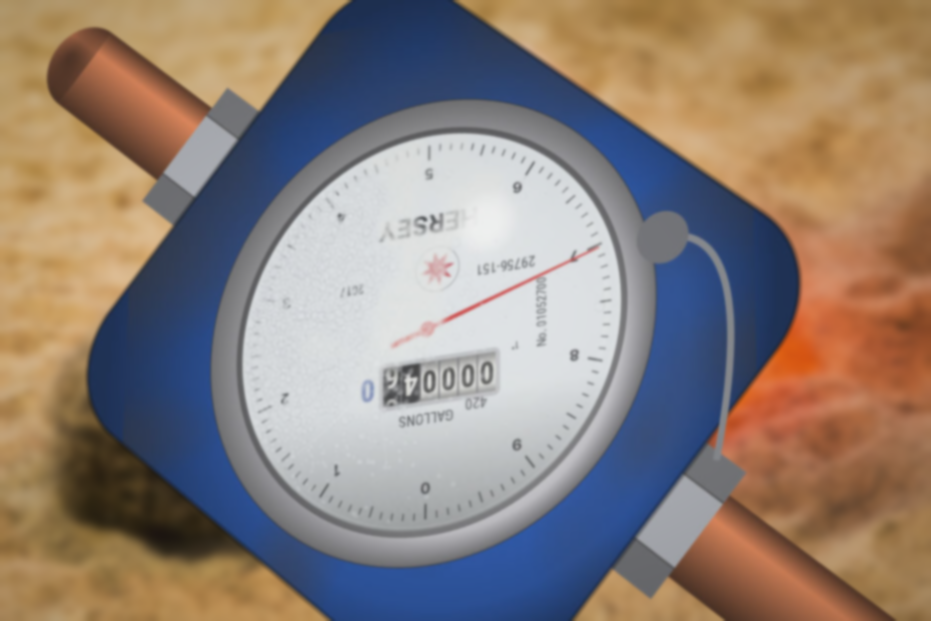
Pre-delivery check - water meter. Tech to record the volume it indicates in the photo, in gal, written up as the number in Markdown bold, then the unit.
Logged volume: **457.0** gal
